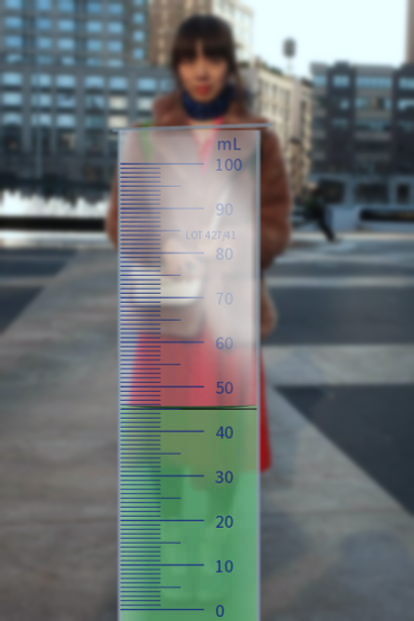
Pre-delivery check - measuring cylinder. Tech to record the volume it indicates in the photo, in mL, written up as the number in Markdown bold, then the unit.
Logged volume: **45** mL
